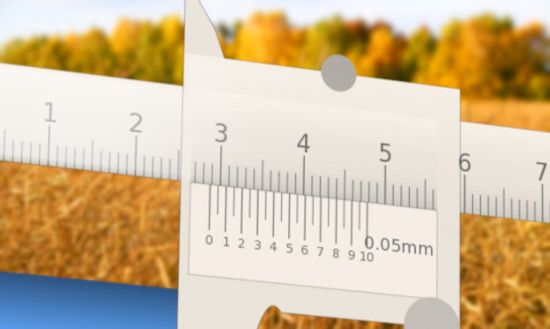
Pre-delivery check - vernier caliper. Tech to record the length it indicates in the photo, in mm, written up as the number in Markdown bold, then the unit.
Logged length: **28.8** mm
